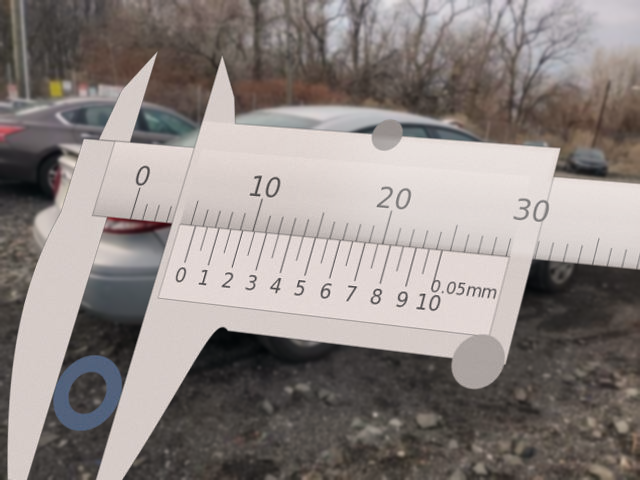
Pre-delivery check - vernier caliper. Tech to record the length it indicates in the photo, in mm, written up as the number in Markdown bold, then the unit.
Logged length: **5.4** mm
